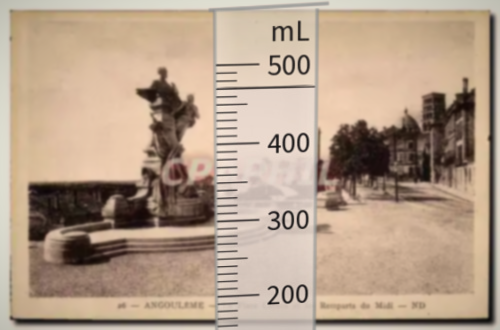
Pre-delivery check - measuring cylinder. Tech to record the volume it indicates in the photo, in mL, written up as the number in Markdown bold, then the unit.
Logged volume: **470** mL
